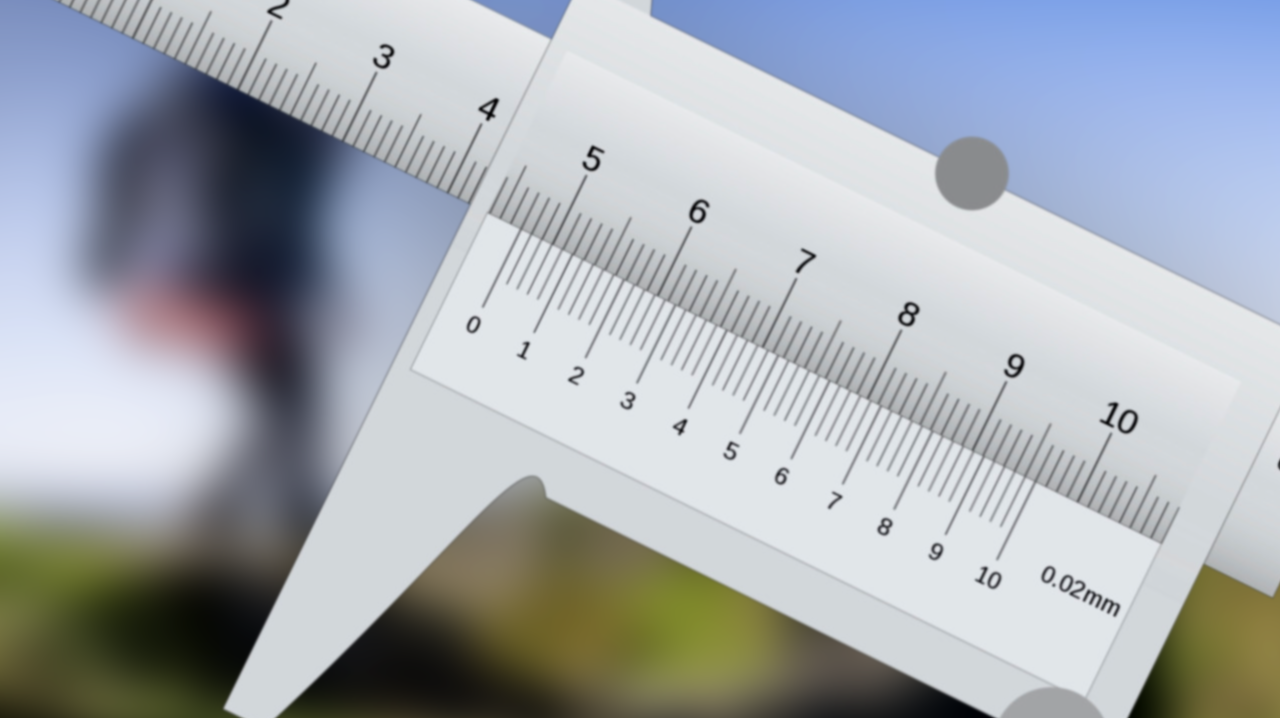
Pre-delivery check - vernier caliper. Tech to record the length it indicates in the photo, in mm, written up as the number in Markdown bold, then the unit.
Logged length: **47.0** mm
